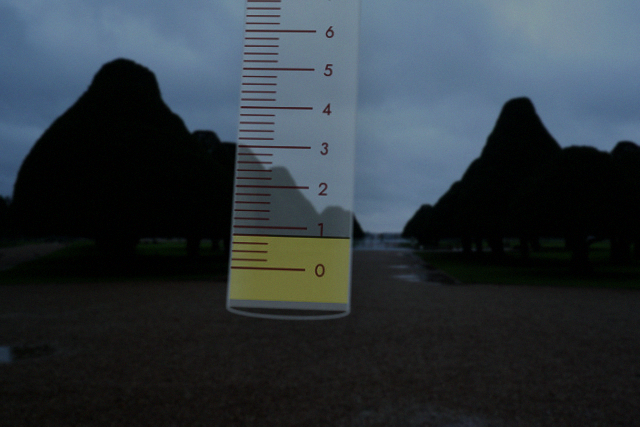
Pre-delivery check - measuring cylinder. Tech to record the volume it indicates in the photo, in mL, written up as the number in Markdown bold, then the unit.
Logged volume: **0.8** mL
